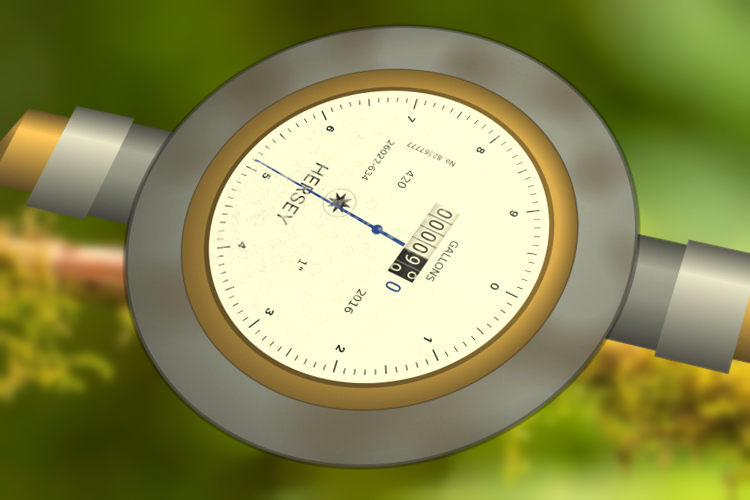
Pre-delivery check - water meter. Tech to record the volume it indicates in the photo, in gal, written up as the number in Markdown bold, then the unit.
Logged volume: **985.1** gal
